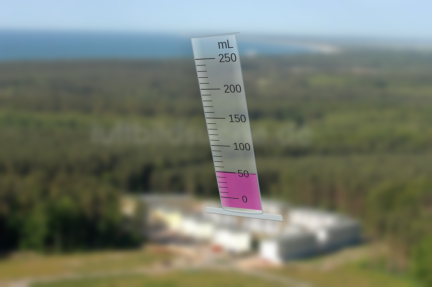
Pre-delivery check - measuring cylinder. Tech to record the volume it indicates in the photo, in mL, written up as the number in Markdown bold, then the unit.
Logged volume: **50** mL
